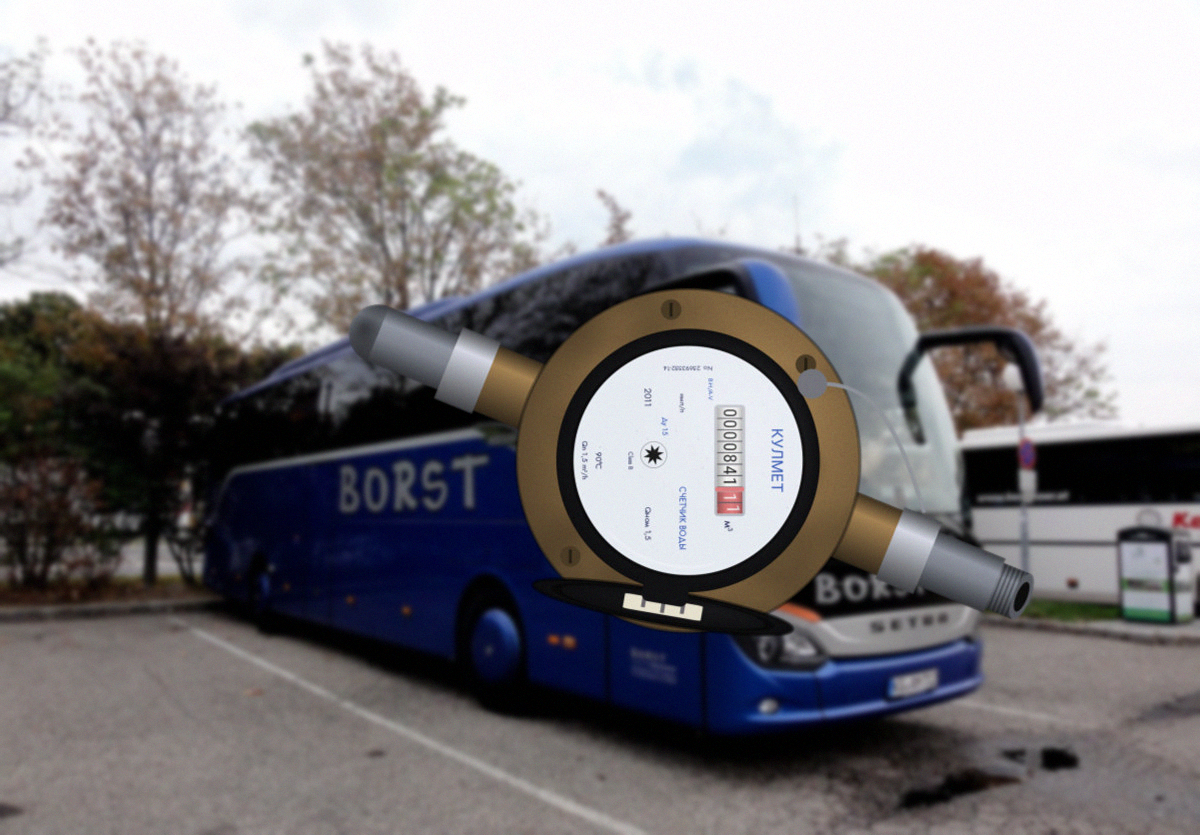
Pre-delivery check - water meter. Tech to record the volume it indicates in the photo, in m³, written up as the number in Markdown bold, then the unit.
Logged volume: **841.11** m³
